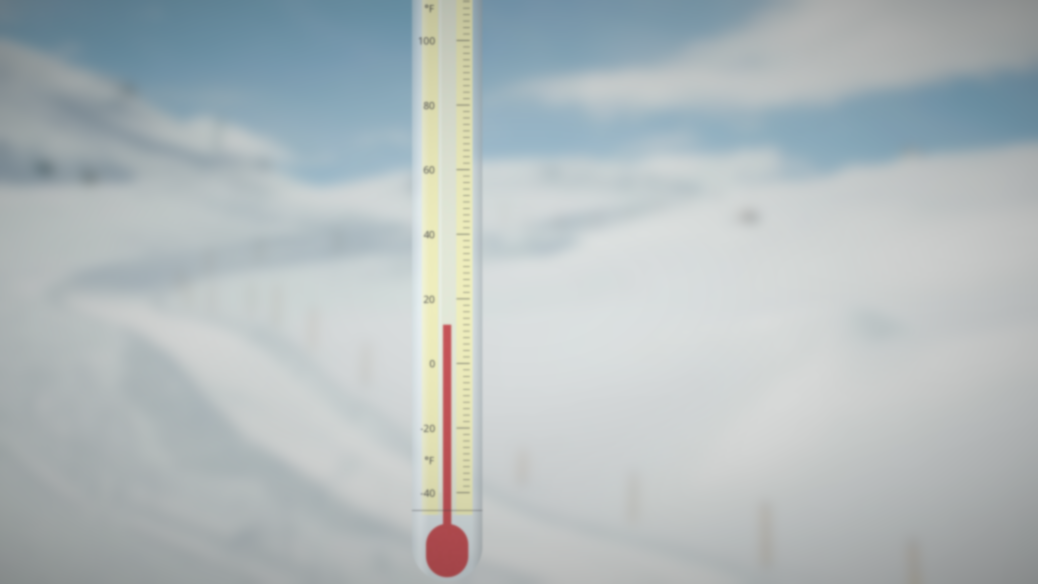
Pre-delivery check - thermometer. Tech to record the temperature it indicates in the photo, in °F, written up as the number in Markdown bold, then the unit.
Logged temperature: **12** °F
